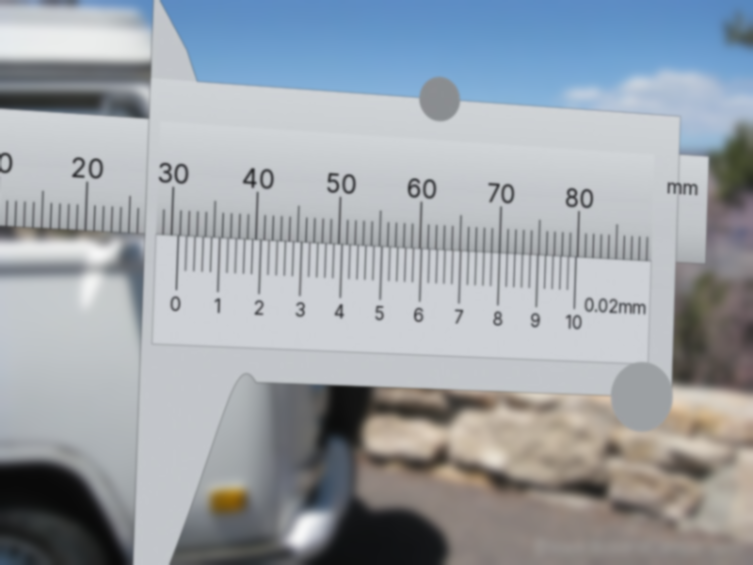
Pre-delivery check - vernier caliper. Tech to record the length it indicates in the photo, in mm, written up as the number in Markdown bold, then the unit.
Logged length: **30.8** mm
